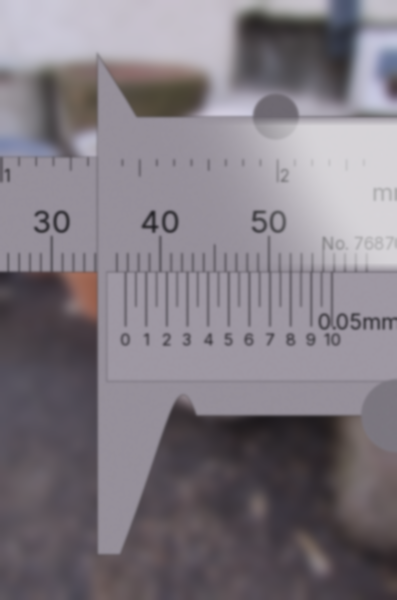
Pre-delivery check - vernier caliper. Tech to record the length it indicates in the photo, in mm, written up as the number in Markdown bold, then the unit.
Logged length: **36.8** mm
